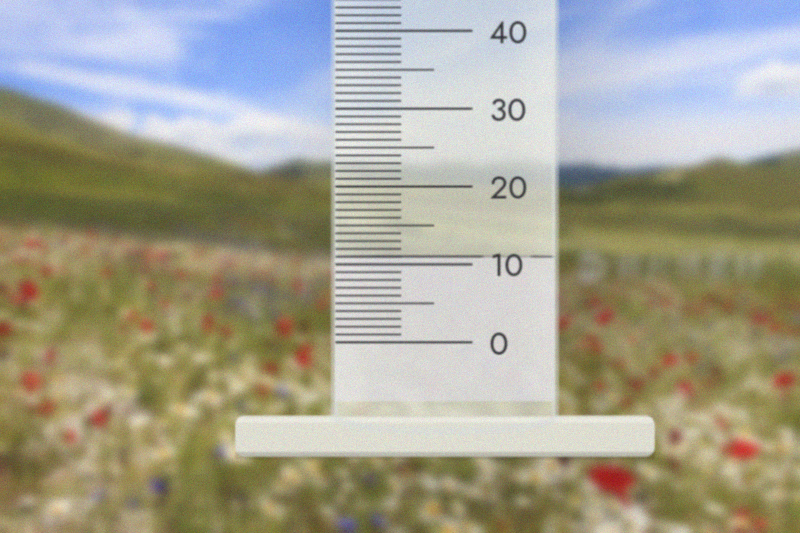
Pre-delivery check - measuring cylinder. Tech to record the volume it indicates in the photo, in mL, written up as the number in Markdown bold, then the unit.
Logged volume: **11** mL
